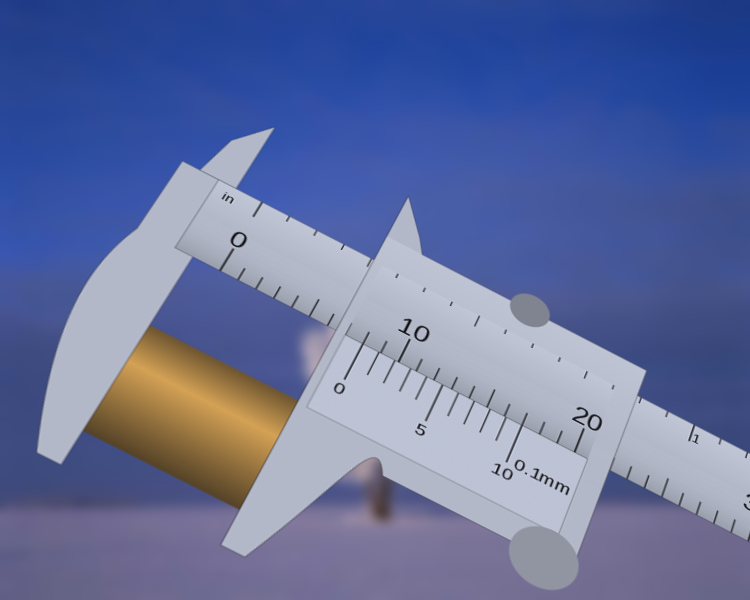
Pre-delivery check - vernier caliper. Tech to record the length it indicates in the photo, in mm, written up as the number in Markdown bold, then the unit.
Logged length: **8.0** mm
